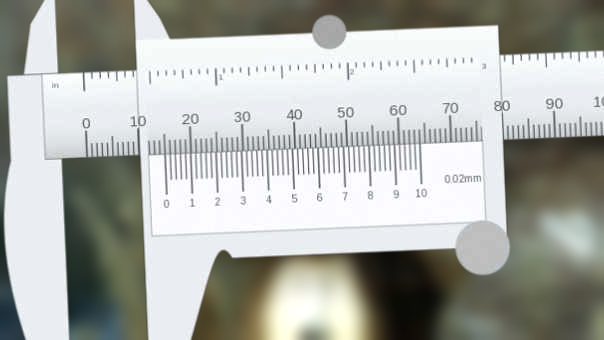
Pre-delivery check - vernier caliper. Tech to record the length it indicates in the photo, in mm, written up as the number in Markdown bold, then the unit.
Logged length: **15.0** mm
